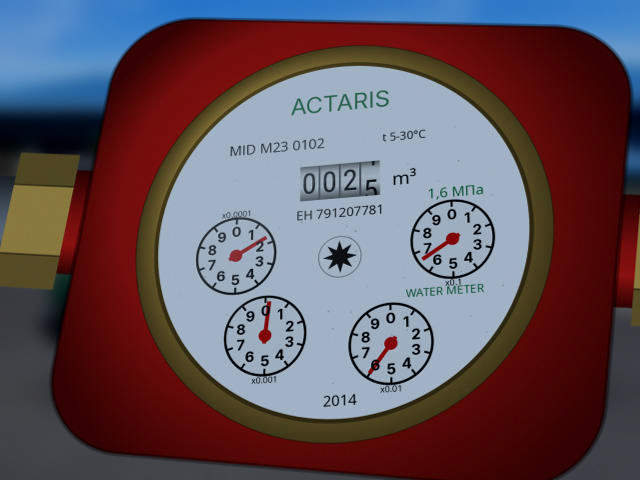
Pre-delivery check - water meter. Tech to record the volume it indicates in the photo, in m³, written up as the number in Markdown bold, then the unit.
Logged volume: **24.6601** m³
